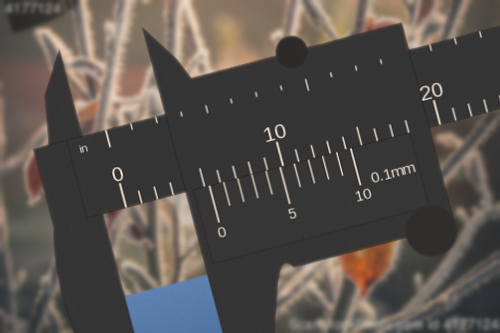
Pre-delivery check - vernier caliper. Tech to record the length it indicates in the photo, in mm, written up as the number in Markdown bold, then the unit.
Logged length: **5.3** mm
